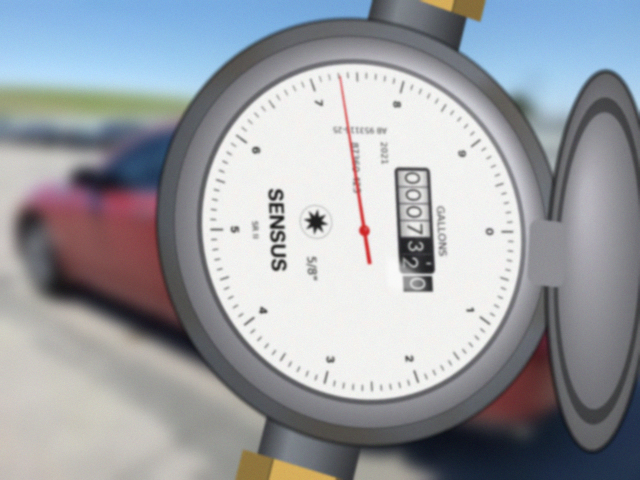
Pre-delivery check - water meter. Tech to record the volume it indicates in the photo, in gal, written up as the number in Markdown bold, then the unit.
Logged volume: **7317.3** gal
